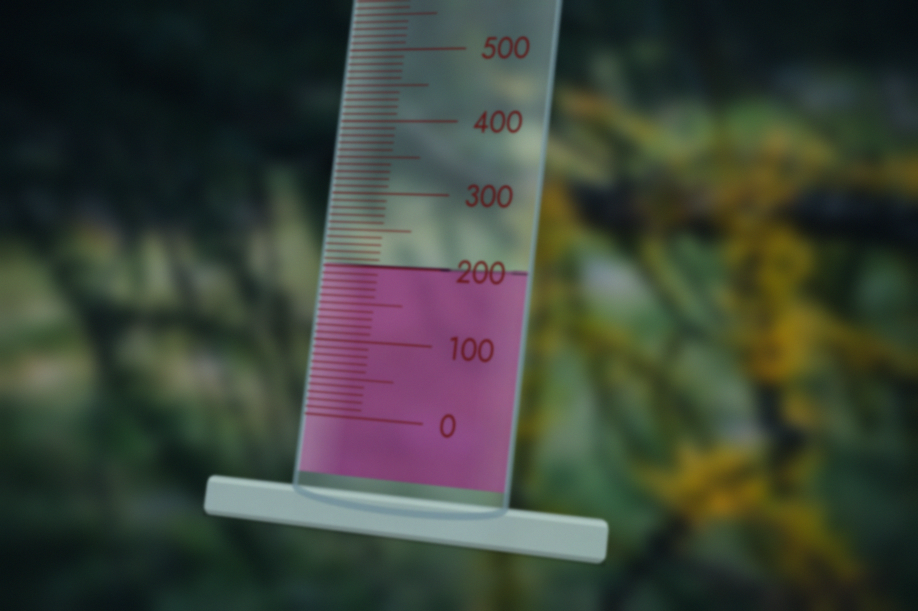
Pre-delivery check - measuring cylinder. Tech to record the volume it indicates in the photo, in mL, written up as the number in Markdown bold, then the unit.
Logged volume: **200** mL
